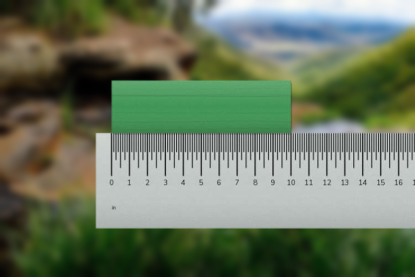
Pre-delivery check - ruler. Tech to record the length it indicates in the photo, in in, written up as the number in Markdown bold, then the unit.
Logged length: **10** in
